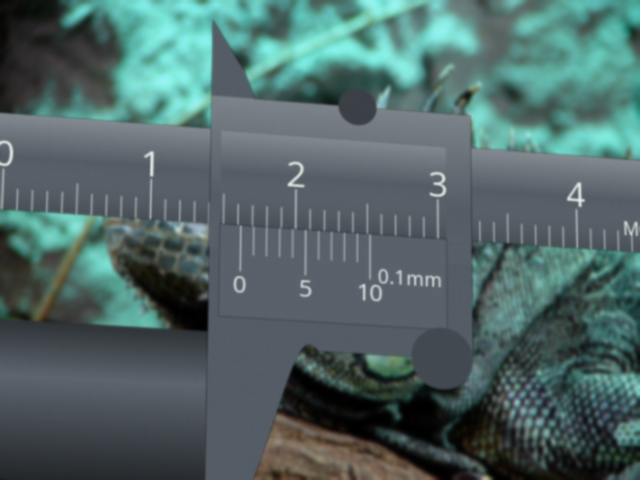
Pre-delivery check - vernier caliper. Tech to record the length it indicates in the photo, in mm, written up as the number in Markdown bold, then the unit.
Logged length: **16.2** mm
